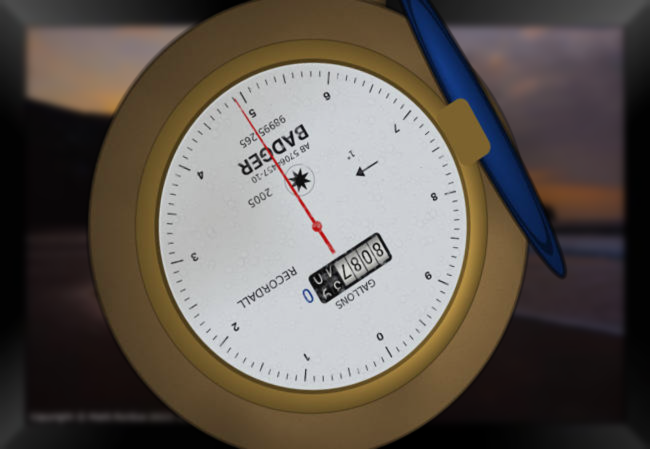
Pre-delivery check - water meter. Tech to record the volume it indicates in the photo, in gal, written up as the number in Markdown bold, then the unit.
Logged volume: **8087394.9** gal
